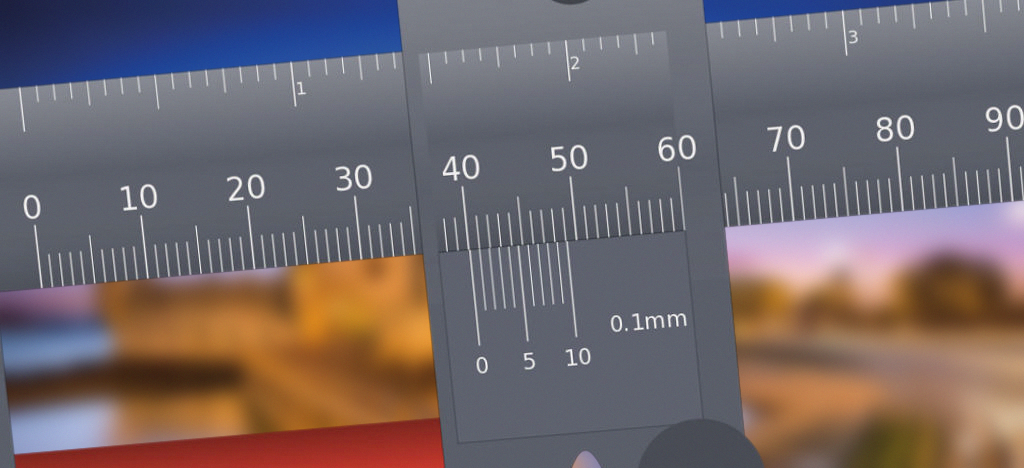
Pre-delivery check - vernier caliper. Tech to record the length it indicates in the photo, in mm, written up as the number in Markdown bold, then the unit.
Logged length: **40.1** mm
